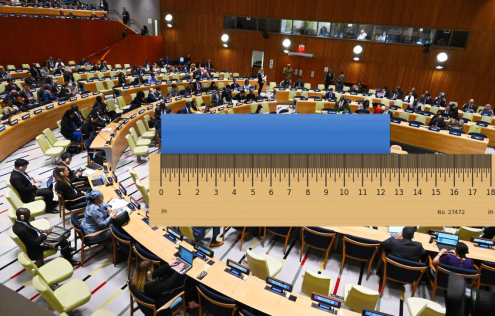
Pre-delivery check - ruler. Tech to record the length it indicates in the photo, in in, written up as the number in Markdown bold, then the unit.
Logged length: **12.5** in
